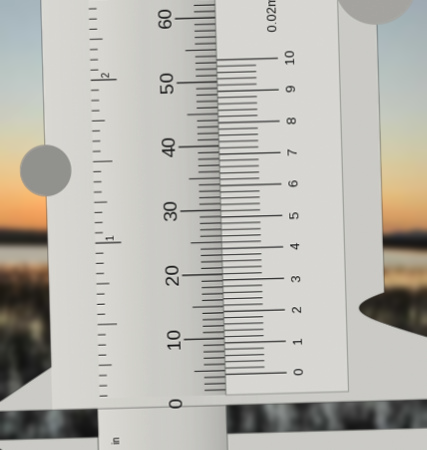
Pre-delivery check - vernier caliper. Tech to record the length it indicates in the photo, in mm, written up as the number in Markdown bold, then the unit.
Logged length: **4.4** mm
